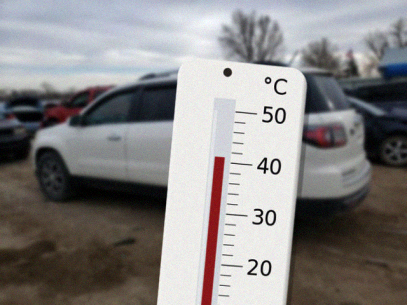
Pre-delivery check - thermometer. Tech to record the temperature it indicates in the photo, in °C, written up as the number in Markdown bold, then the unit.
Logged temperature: **41** °C
